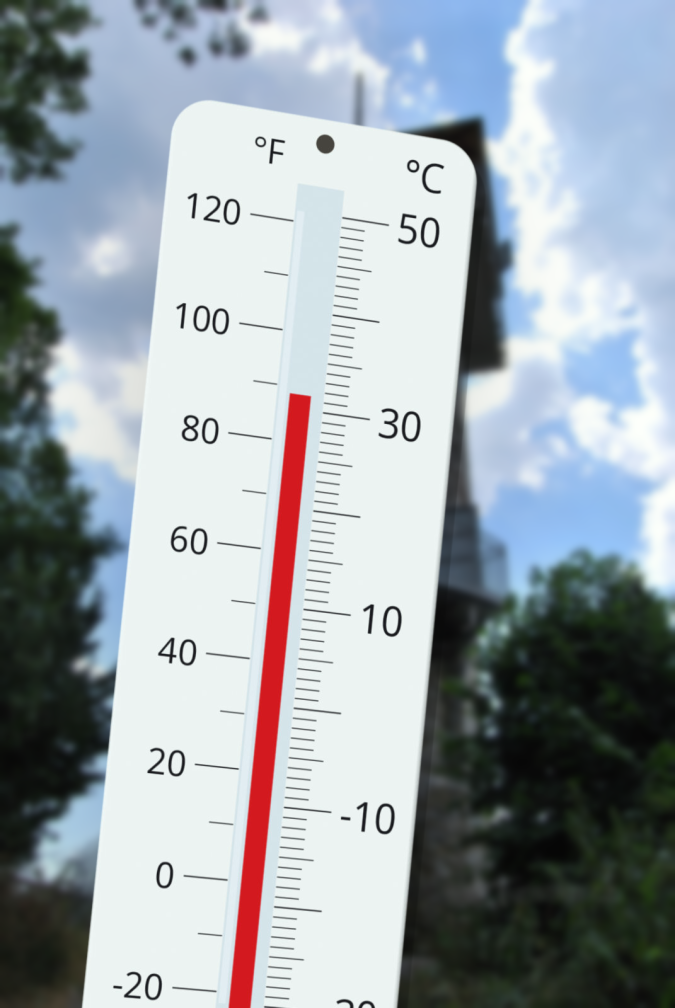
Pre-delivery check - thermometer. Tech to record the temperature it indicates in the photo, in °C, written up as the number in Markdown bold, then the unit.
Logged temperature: **31.5** °C
